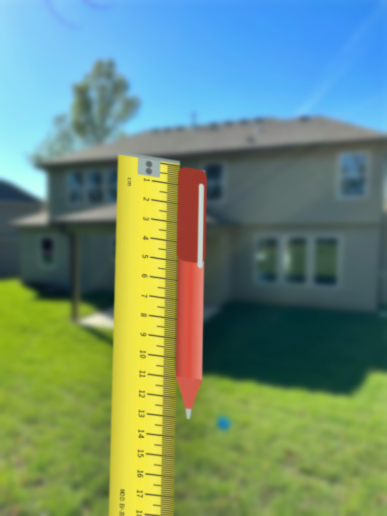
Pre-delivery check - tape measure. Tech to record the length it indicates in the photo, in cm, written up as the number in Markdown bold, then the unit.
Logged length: **13** cm
